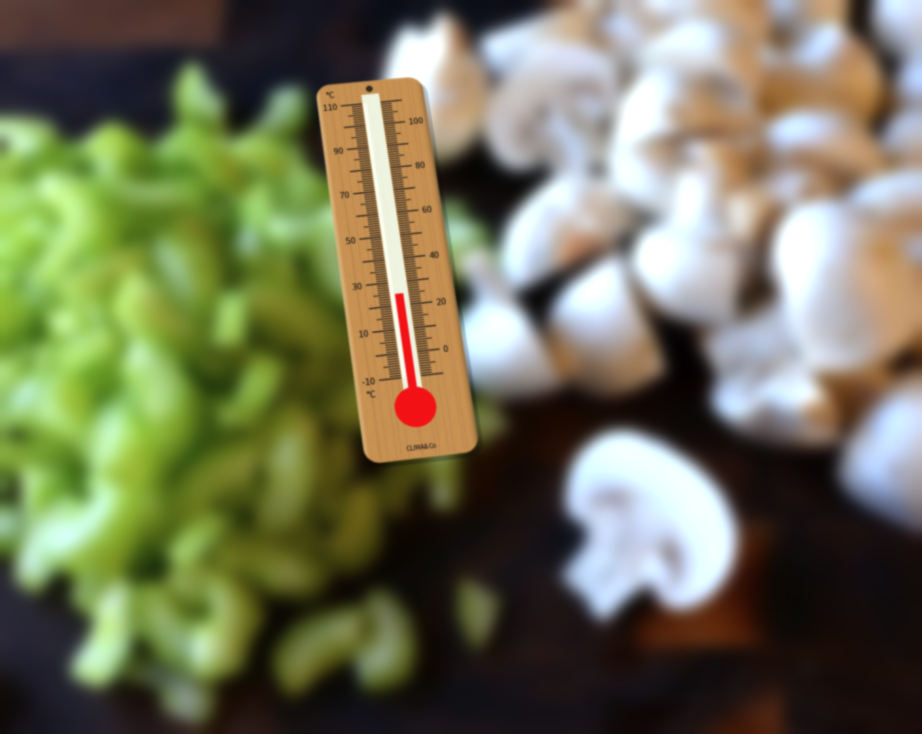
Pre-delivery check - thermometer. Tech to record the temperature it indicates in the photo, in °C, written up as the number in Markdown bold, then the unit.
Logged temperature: **25** °C
